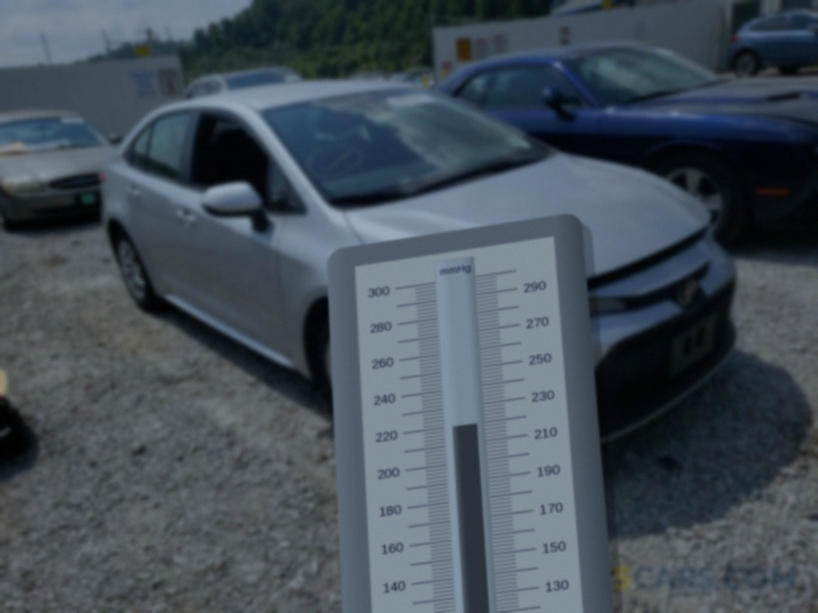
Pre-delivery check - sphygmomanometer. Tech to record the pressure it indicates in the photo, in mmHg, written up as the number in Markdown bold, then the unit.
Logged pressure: **220** mmHg
